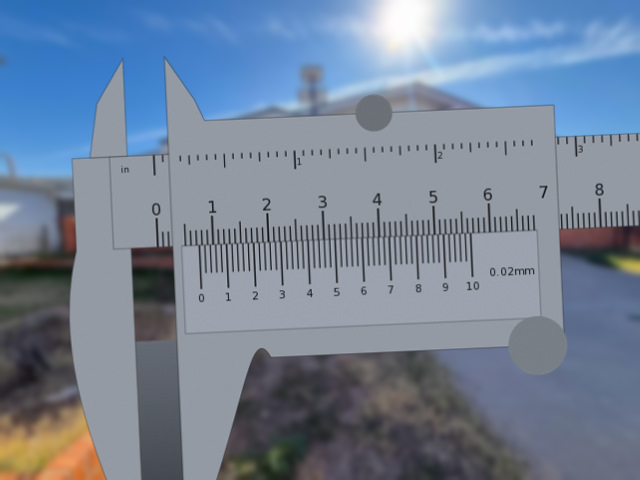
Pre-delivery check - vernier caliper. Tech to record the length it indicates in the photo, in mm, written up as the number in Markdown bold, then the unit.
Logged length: **7.5** mm
